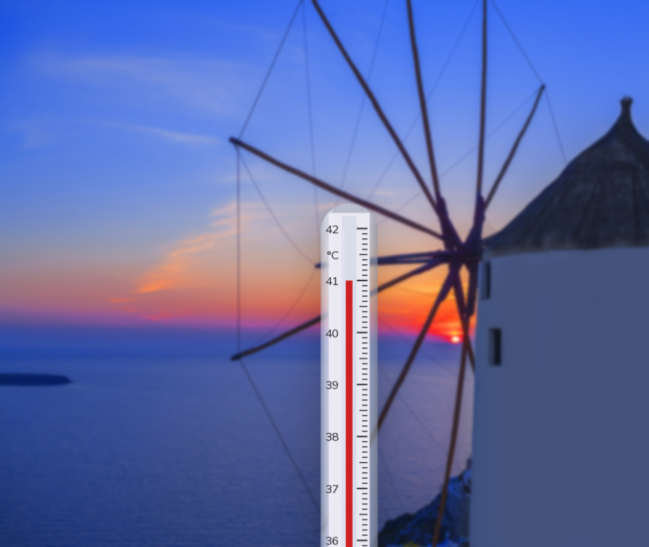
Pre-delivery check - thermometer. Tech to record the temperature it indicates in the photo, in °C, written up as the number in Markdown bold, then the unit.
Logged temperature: **41** °C
